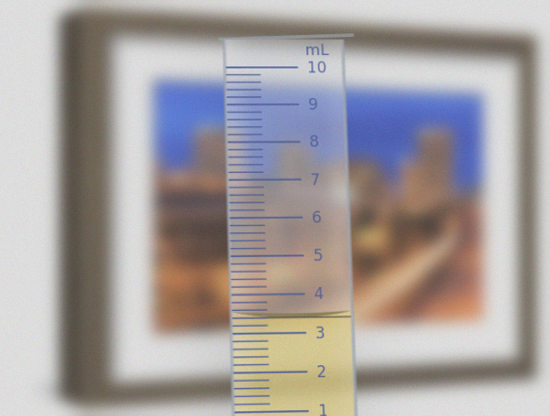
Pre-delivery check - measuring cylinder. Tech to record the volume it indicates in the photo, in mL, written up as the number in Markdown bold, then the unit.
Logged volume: **3.4** mL
